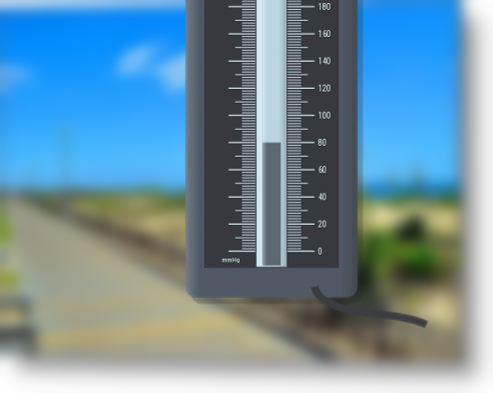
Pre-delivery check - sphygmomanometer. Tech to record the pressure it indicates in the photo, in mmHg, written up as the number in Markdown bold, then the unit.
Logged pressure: **80** mmHg
